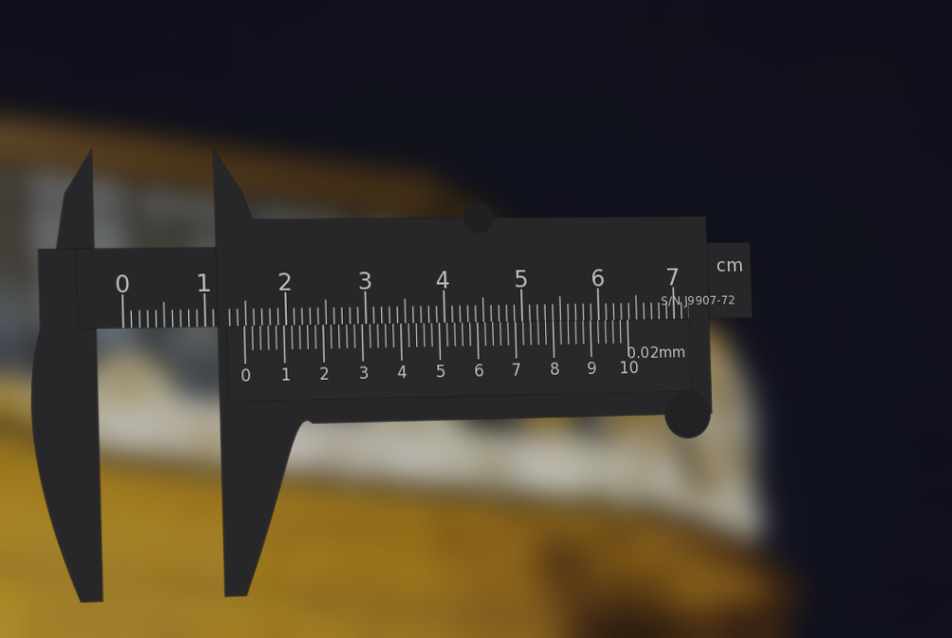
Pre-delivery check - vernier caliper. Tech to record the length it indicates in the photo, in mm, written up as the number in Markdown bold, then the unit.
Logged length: **14.8** mm
